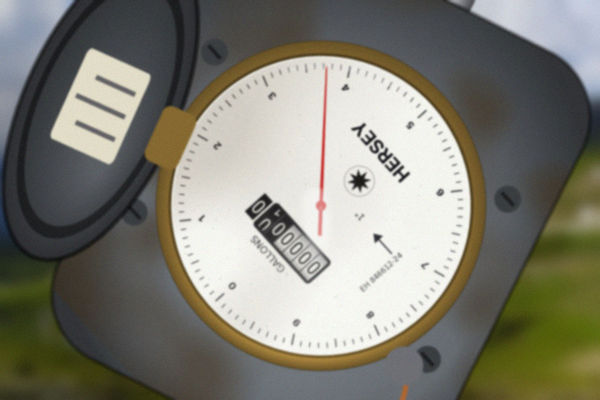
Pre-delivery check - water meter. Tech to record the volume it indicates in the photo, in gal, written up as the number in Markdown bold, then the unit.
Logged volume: **3.7** gal
